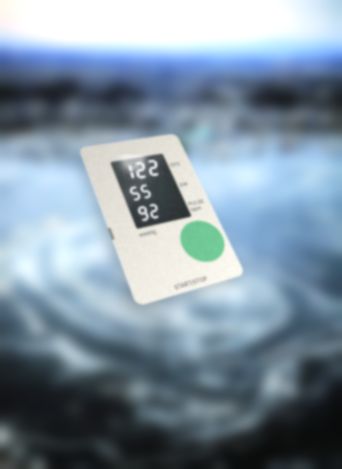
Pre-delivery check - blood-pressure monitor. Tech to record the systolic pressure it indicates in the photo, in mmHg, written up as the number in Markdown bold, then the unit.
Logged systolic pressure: **122** mmHg
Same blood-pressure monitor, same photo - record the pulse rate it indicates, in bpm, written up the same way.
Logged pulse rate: **92** bpm
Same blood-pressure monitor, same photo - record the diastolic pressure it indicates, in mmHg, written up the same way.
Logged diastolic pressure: **55** mmHg
